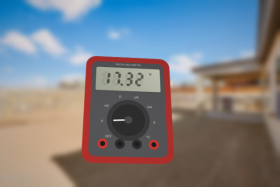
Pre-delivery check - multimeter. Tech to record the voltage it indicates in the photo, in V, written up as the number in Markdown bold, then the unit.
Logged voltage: **17.32** V
